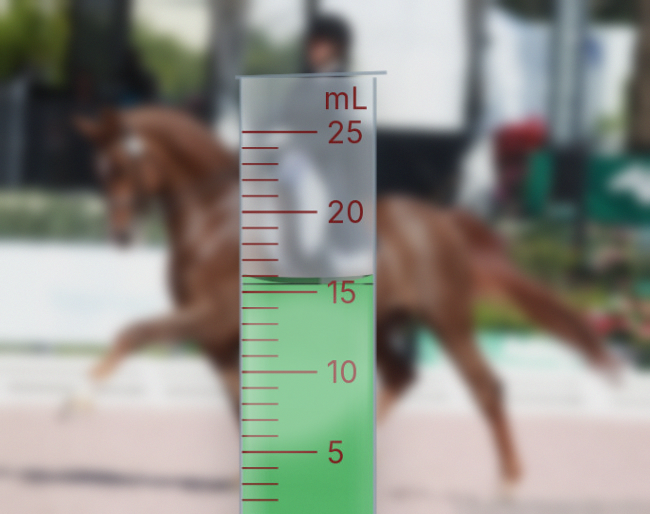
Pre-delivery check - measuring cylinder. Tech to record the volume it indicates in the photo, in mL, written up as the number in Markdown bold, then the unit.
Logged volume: **15.5** mL
